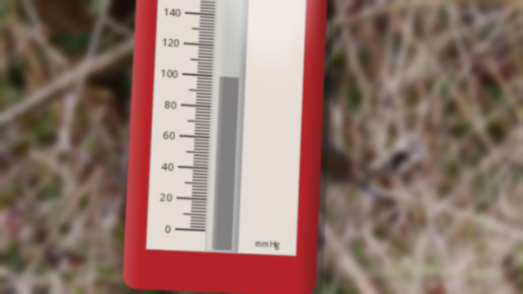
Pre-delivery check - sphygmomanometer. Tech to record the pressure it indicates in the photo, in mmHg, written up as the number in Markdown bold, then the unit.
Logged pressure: **100** mmHg
